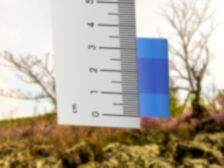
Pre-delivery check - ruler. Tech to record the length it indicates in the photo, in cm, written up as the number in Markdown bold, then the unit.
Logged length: **3.5** cm
